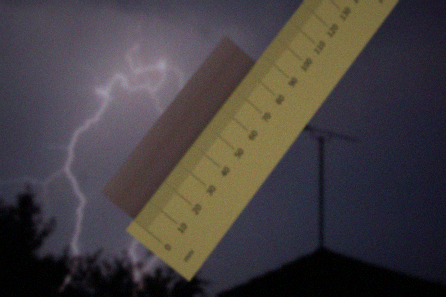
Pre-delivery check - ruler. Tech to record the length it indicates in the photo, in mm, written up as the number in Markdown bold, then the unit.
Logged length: **85** mm
